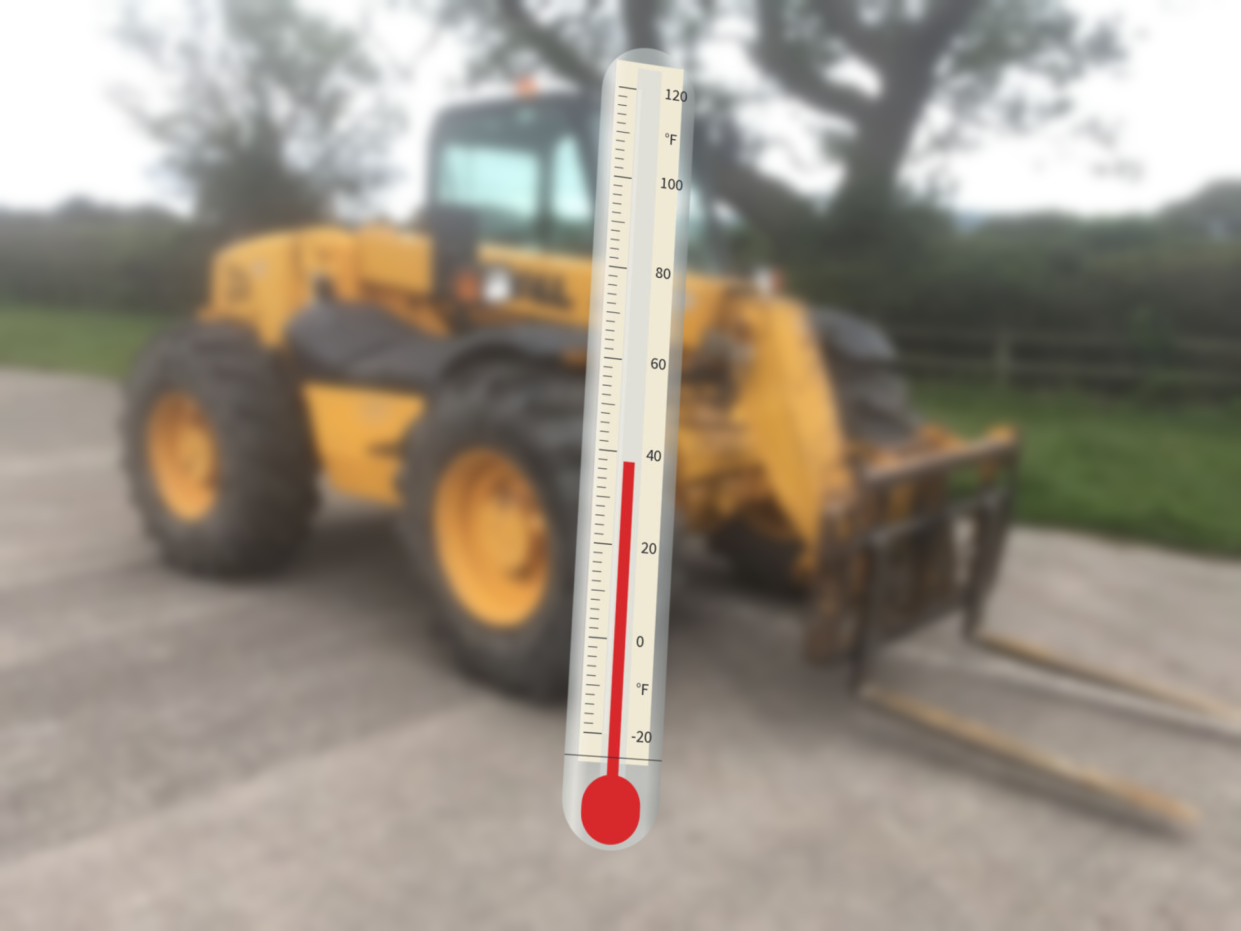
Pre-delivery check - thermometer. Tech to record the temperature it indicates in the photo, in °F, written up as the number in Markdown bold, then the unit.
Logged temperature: **38** °F
